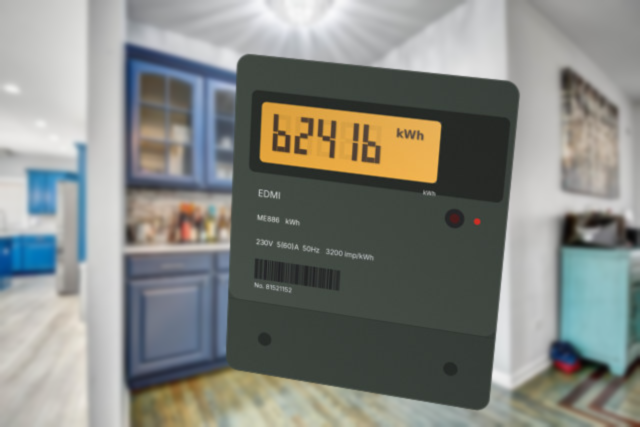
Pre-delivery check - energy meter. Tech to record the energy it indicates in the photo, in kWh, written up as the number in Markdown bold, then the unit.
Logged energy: **62416** kWh
